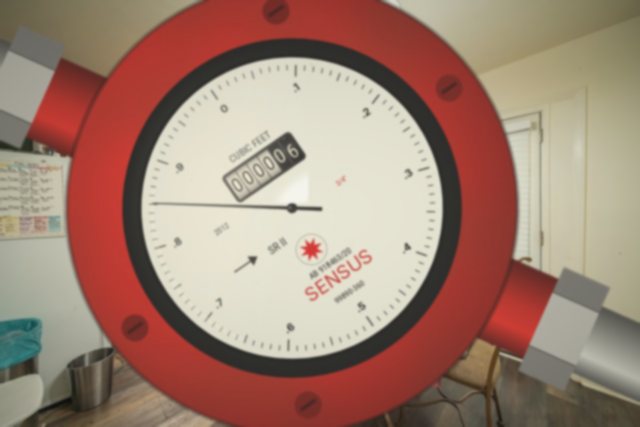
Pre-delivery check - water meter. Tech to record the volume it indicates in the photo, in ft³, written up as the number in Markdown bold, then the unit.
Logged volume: **5.85** ft³
